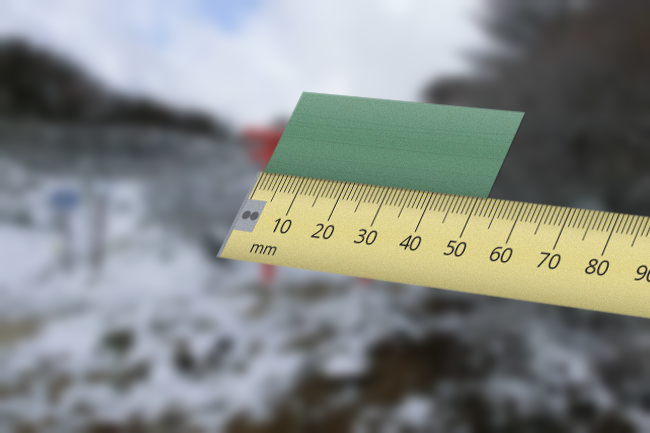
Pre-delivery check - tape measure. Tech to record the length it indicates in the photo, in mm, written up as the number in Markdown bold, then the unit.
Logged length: **52** mm
